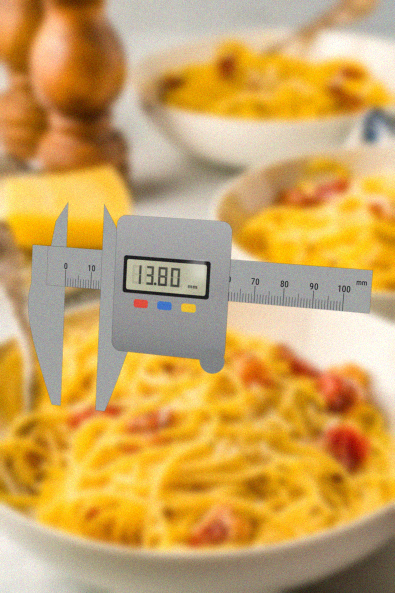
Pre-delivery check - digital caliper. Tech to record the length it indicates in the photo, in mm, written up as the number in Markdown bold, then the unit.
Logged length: **13.80** mm
